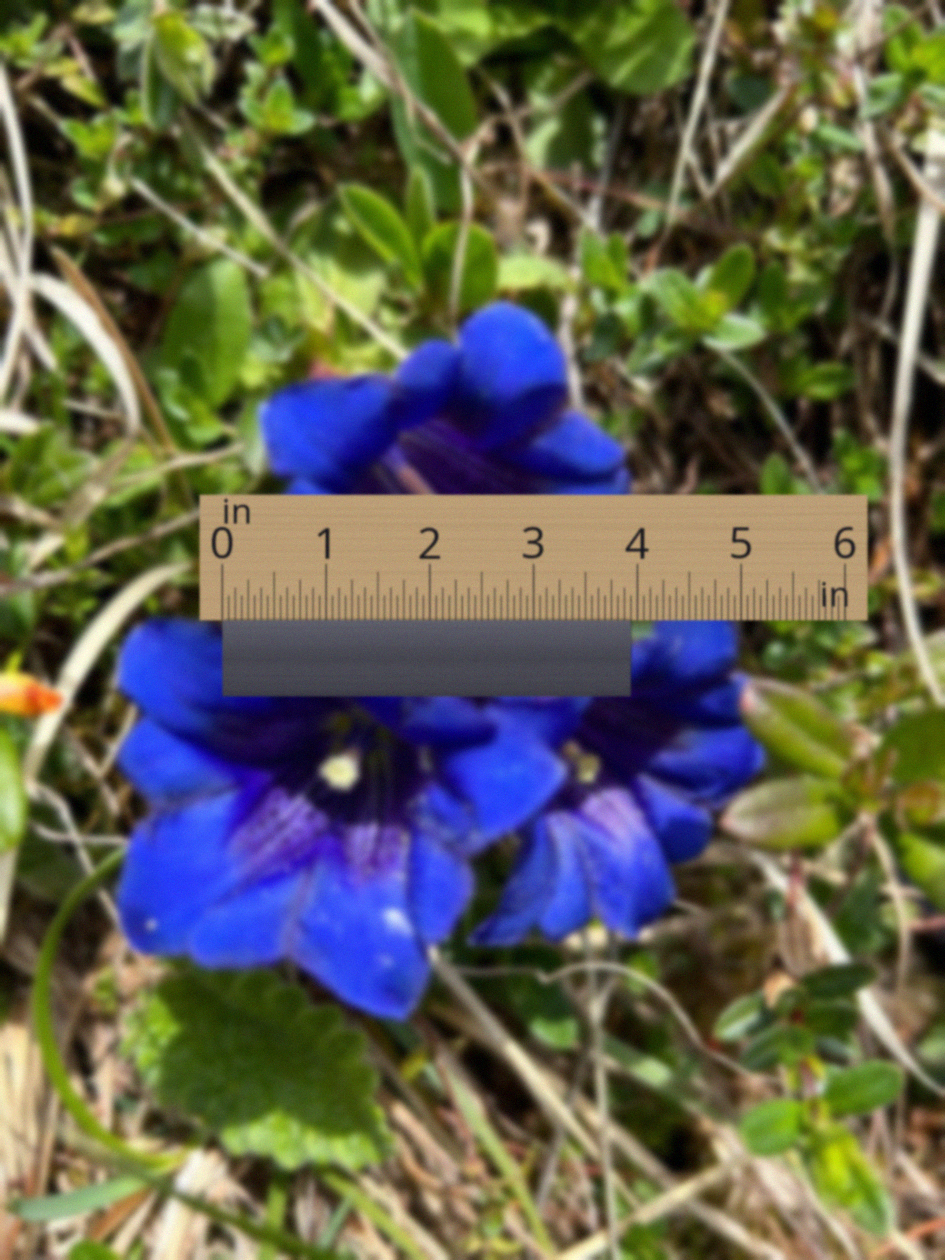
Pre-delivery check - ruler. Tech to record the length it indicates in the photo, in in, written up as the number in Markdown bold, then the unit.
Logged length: **3.9375** in
